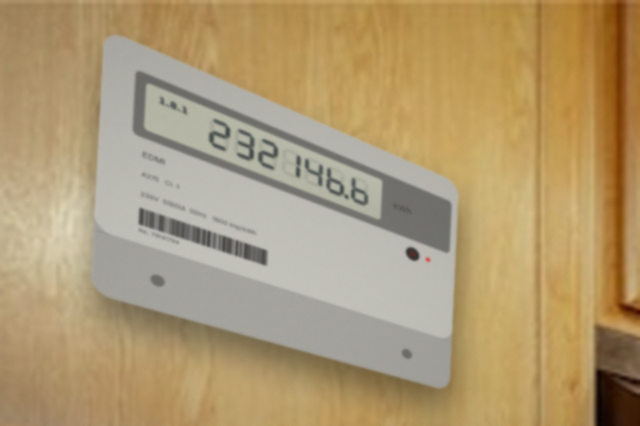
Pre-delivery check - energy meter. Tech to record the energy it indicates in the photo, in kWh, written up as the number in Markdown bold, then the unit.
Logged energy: **232146.6** kWh
